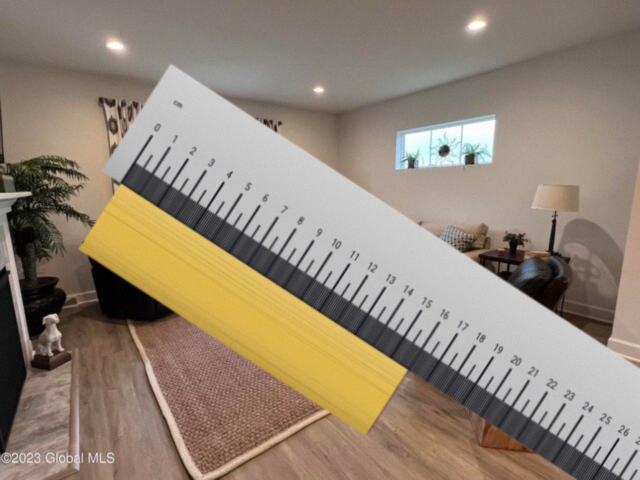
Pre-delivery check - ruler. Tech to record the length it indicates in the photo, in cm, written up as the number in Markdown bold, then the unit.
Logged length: **16** cm
